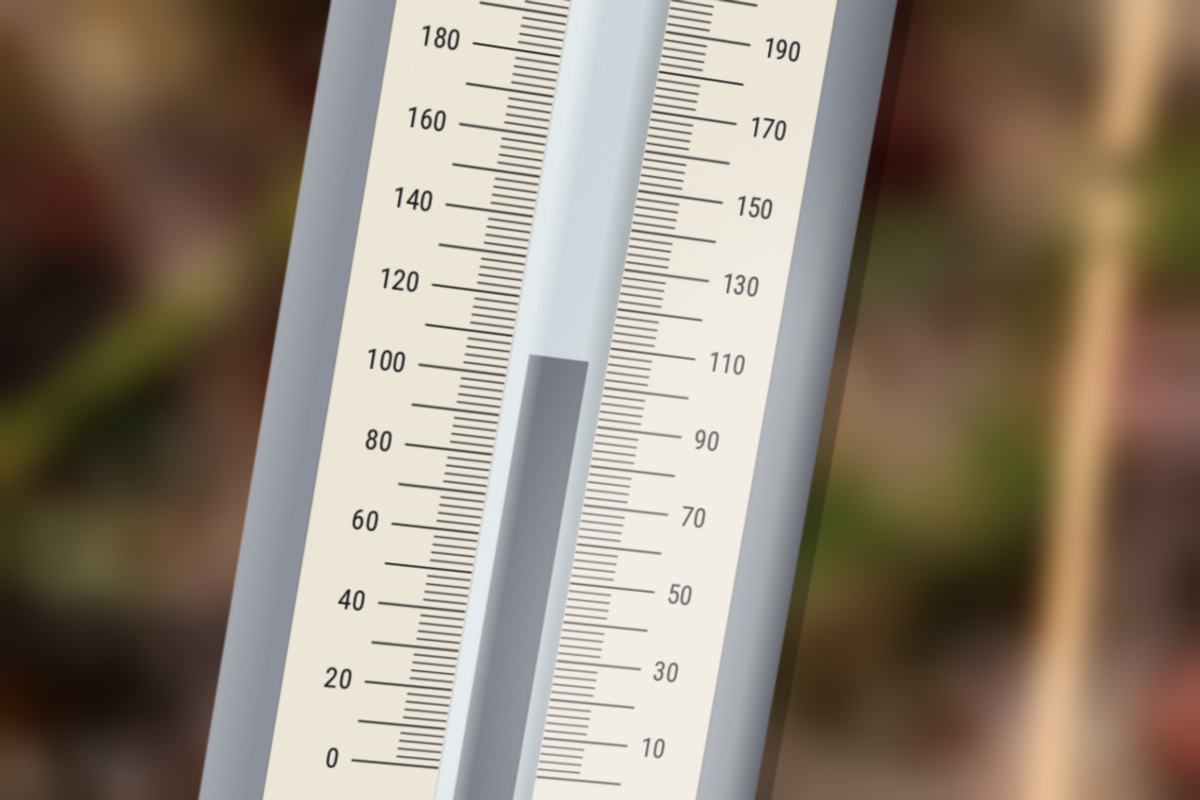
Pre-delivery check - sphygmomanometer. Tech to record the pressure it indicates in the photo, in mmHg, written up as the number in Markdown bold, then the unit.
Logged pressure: **106** mmHg
